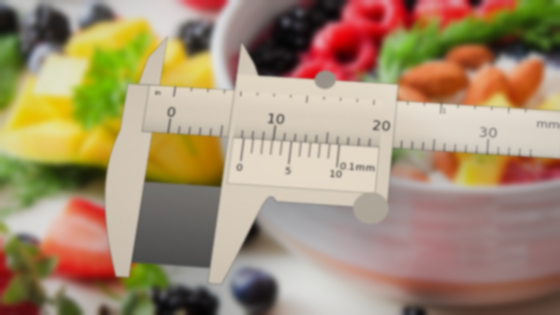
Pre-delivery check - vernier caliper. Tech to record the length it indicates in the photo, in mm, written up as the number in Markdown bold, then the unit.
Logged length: **7.2** mm
